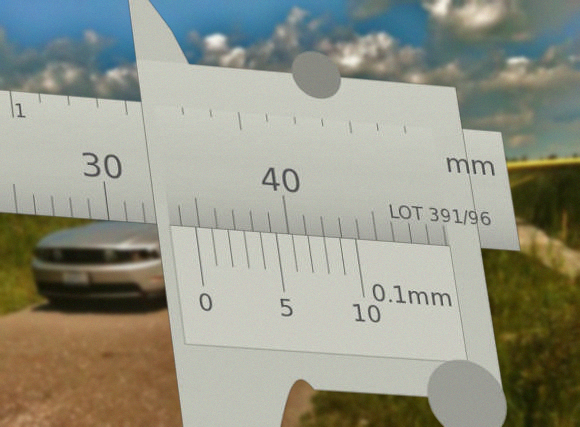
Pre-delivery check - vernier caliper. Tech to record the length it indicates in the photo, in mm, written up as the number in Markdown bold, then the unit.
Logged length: **34.8** mm
